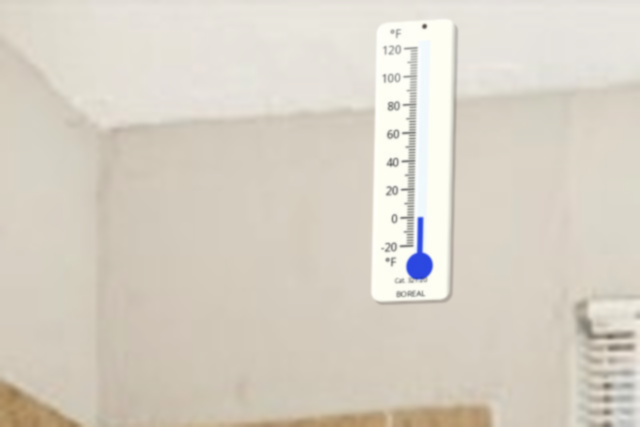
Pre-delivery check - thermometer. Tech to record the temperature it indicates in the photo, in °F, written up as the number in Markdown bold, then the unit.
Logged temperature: **0** °F
